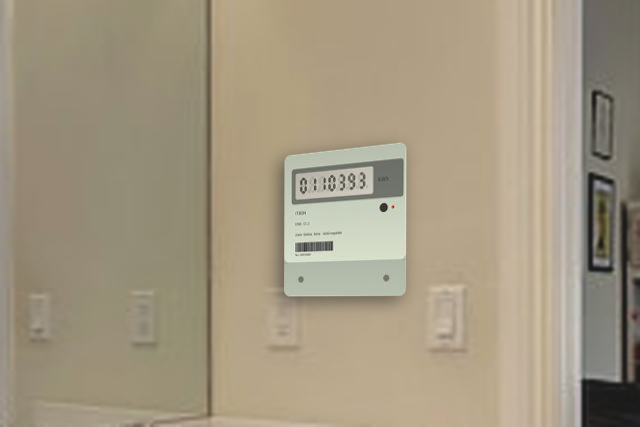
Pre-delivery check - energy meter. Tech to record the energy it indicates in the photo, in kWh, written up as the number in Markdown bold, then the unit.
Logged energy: **110393** kWh
